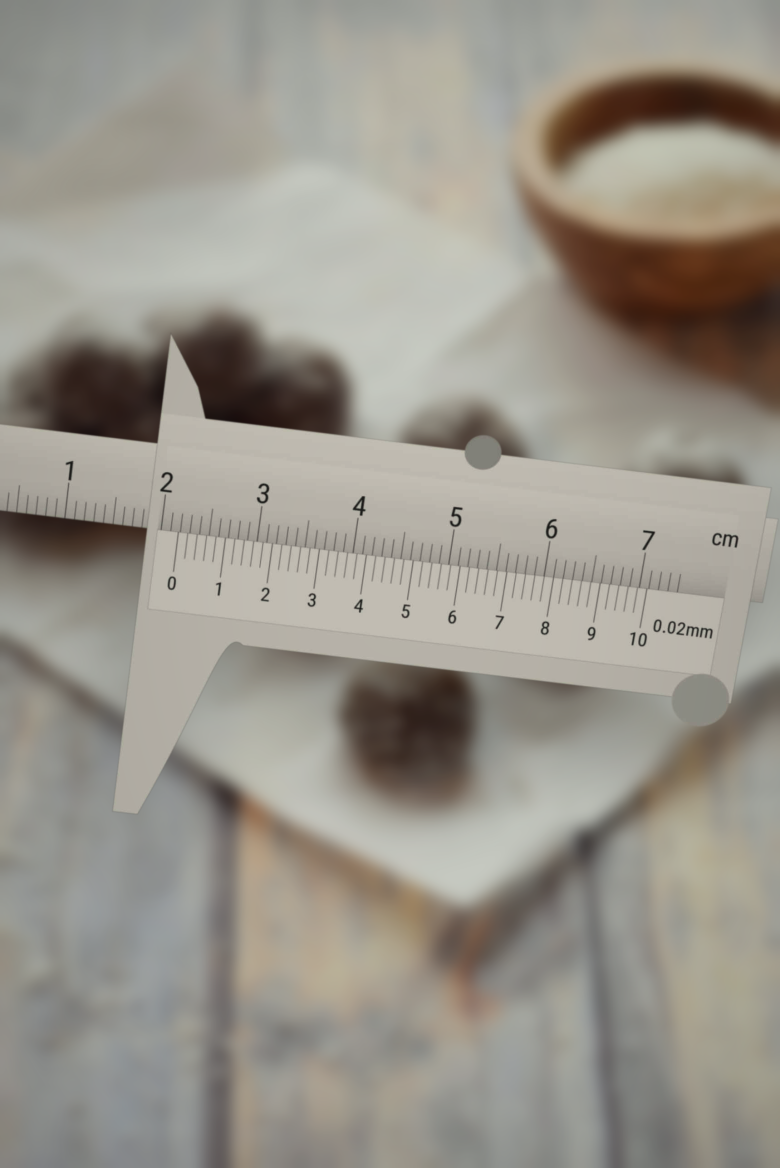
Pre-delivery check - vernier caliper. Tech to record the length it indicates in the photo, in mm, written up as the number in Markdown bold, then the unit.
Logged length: **21.8** mm
